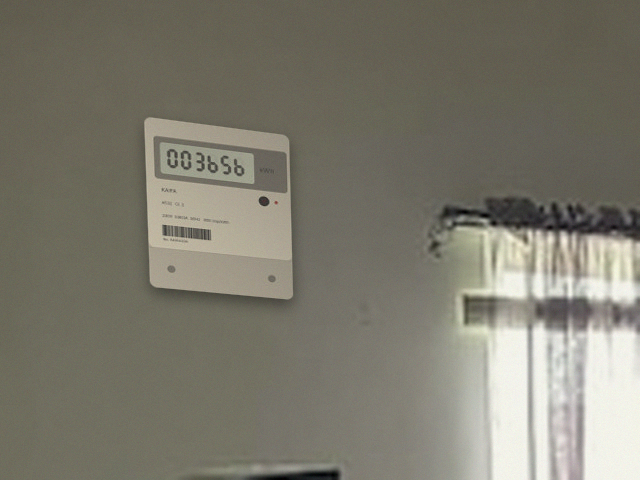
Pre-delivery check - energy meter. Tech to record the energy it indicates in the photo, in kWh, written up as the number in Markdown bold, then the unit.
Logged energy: **3656** kWh
